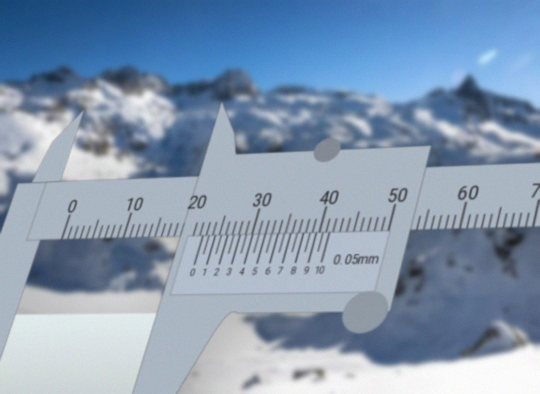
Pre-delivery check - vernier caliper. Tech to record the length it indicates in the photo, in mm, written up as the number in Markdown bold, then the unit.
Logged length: **22.5** mm
